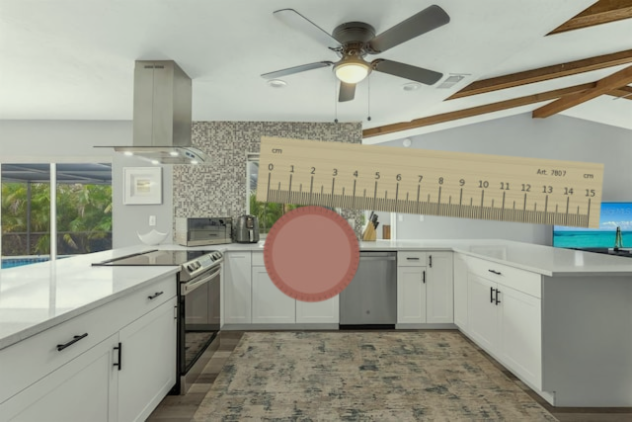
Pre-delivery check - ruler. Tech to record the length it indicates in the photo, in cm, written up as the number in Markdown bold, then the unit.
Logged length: **4.5** cm
